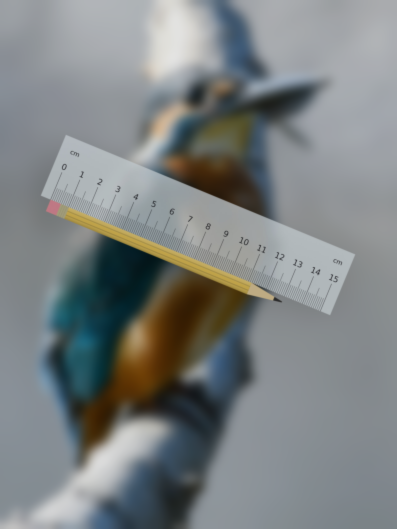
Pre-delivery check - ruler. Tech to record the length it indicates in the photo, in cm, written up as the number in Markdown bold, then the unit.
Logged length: **13** cm
